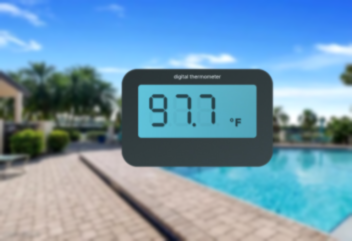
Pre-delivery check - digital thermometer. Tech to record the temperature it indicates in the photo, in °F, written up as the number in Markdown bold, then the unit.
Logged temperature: **97.7** °F
